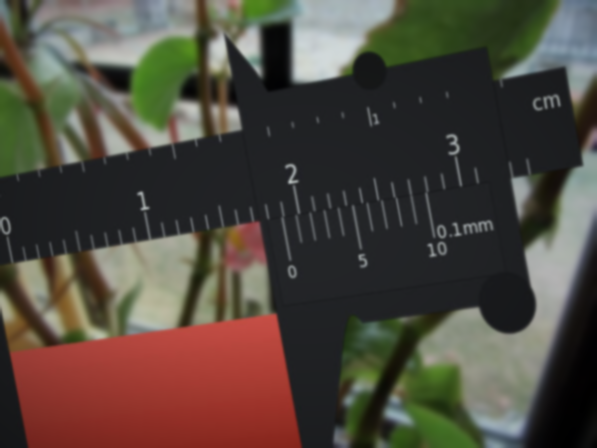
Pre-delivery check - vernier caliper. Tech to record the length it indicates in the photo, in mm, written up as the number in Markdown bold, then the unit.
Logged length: **18.9** mm
